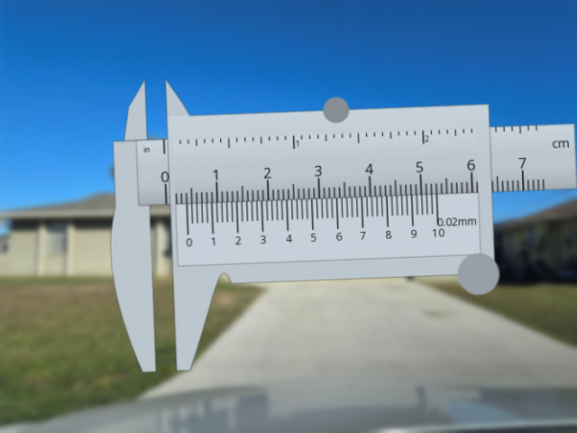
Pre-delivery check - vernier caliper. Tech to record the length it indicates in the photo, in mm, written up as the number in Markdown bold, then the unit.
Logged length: **4.0** mm
